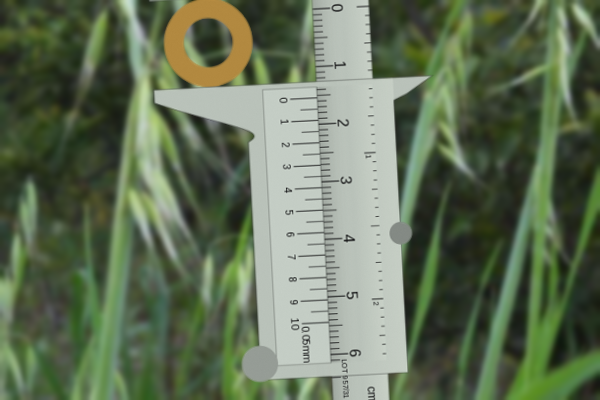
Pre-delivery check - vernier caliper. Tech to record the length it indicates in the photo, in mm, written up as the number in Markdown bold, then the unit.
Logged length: **15.4** mm
